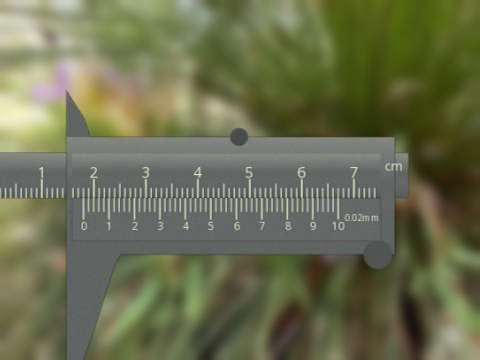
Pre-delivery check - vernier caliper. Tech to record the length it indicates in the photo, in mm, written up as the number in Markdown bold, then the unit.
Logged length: **18.0** mm
